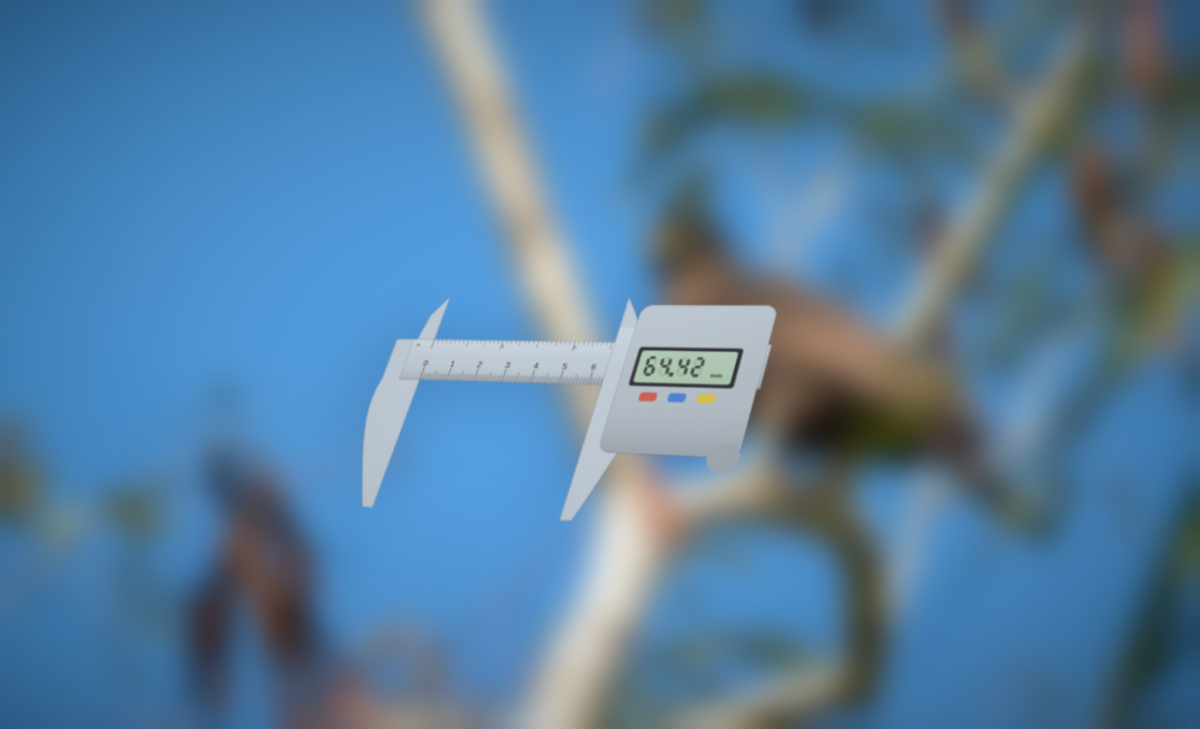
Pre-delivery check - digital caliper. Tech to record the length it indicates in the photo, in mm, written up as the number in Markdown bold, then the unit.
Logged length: **64.42** mm
